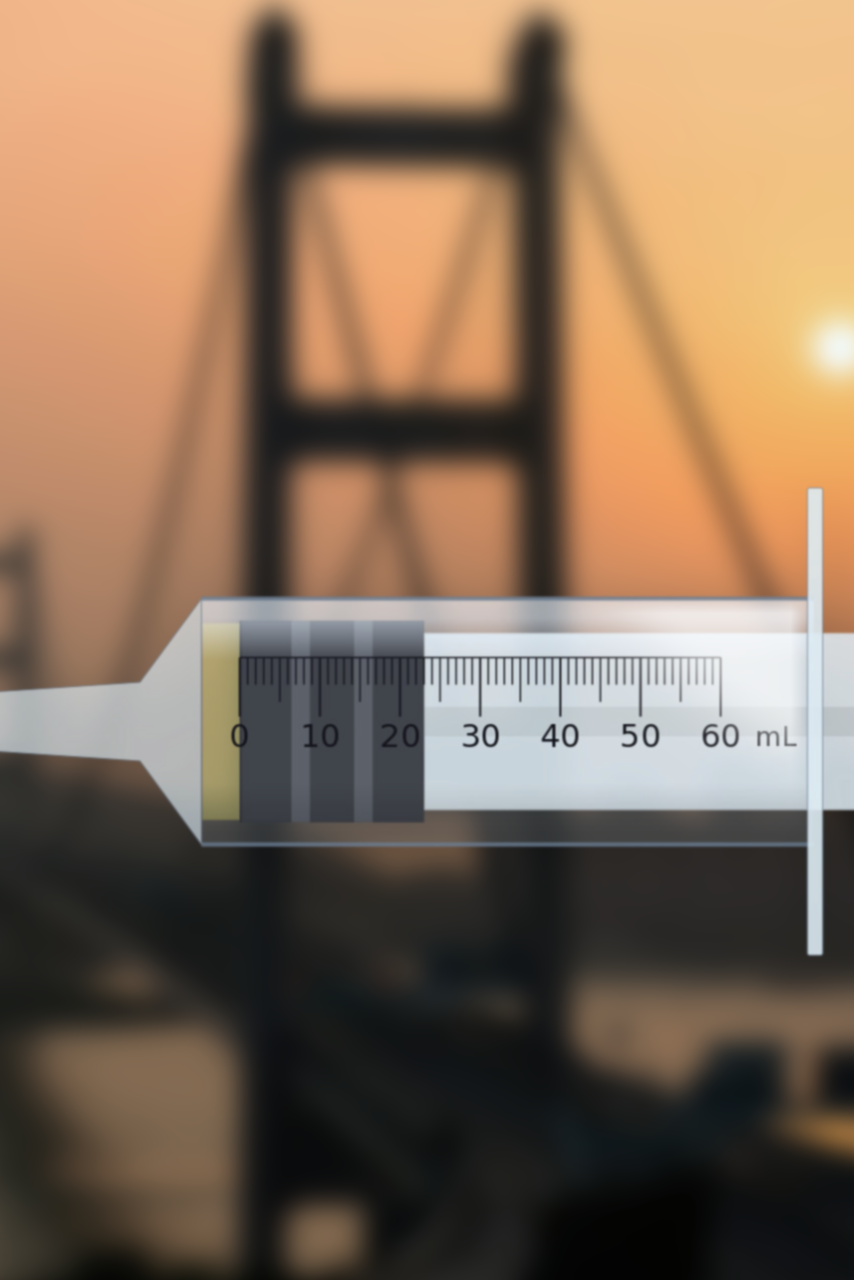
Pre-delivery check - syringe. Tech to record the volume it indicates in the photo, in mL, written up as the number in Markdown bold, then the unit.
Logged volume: **0** mL
